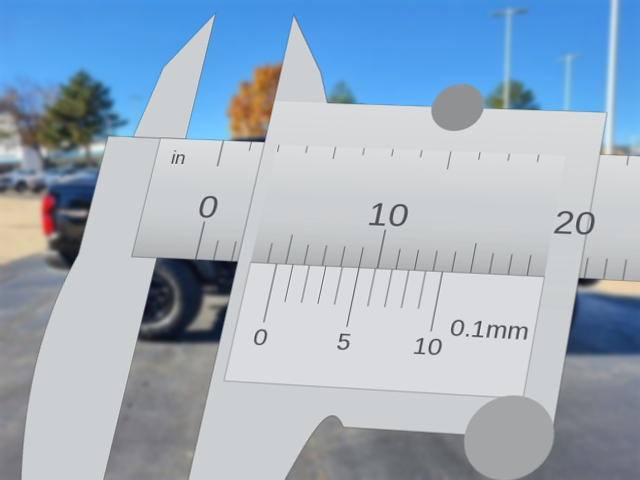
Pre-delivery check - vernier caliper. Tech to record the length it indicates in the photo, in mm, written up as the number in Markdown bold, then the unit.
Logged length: **4.5** mm
